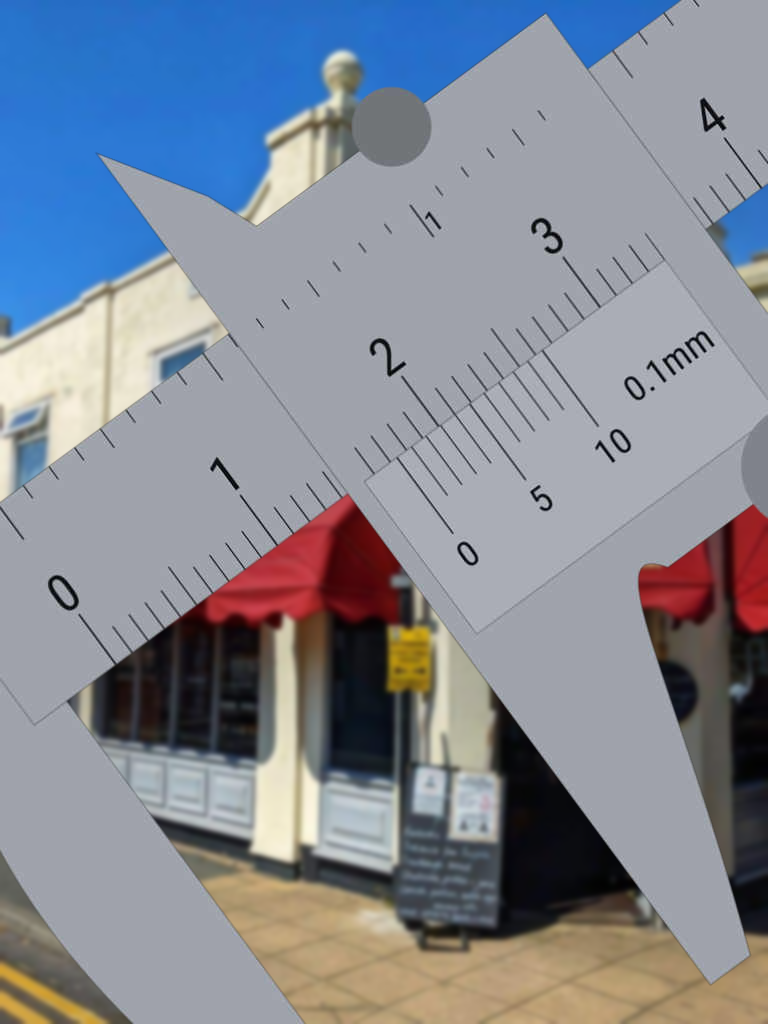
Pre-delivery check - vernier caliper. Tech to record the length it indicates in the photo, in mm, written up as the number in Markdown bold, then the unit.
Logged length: **17.4** mm
